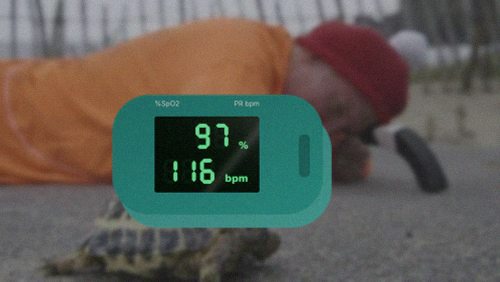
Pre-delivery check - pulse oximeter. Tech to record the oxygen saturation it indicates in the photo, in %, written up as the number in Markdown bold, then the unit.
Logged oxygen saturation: **97** %
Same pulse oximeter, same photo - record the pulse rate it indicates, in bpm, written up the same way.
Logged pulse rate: **116** bpm
